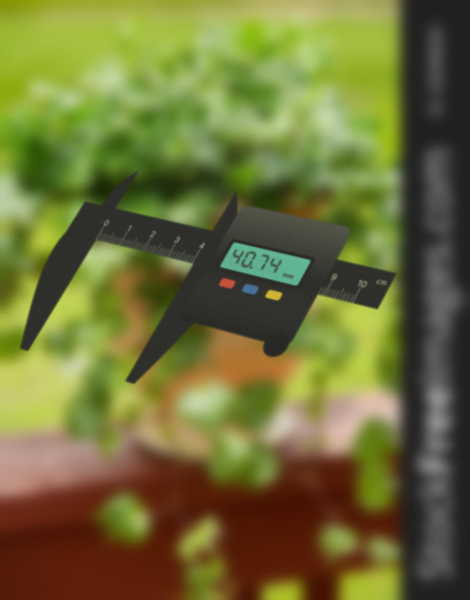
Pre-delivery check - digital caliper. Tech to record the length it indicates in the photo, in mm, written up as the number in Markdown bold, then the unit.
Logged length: **40.74** mm
